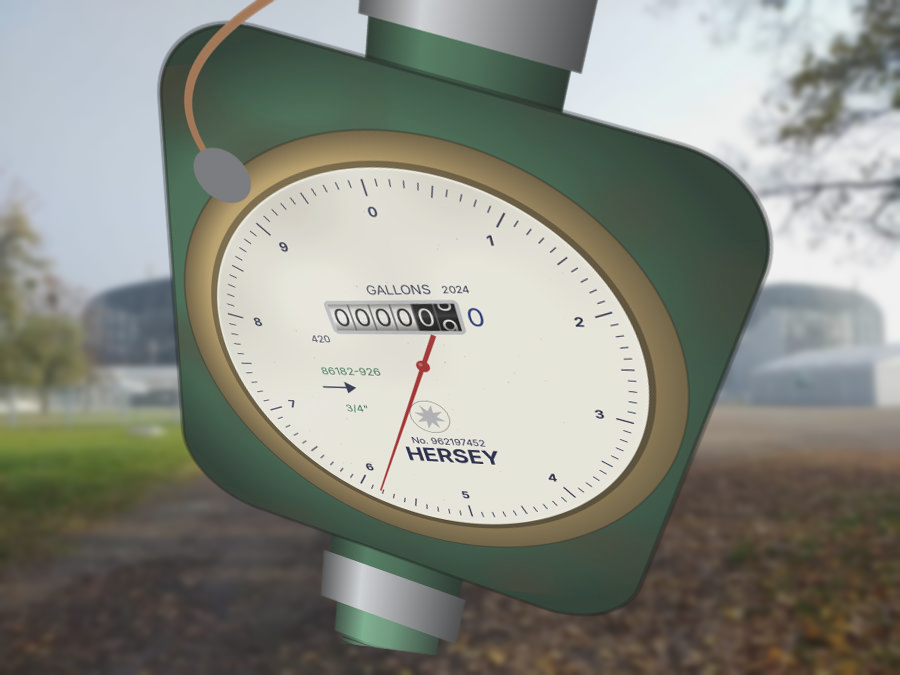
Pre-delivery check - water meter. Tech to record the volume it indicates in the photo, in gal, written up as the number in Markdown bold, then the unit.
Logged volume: **85.8** gal
